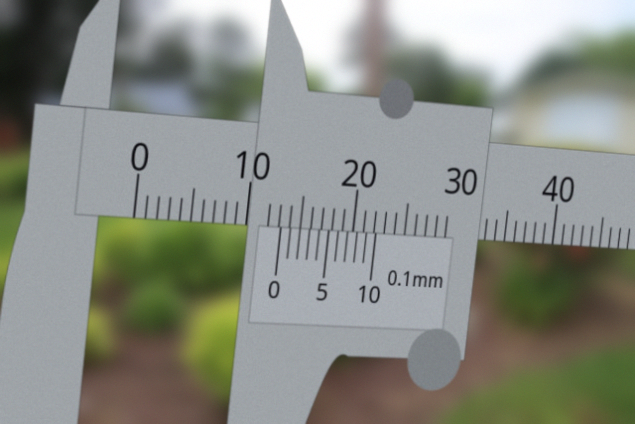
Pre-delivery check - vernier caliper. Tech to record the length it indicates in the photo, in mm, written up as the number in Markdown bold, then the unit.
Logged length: **13.2** mm
